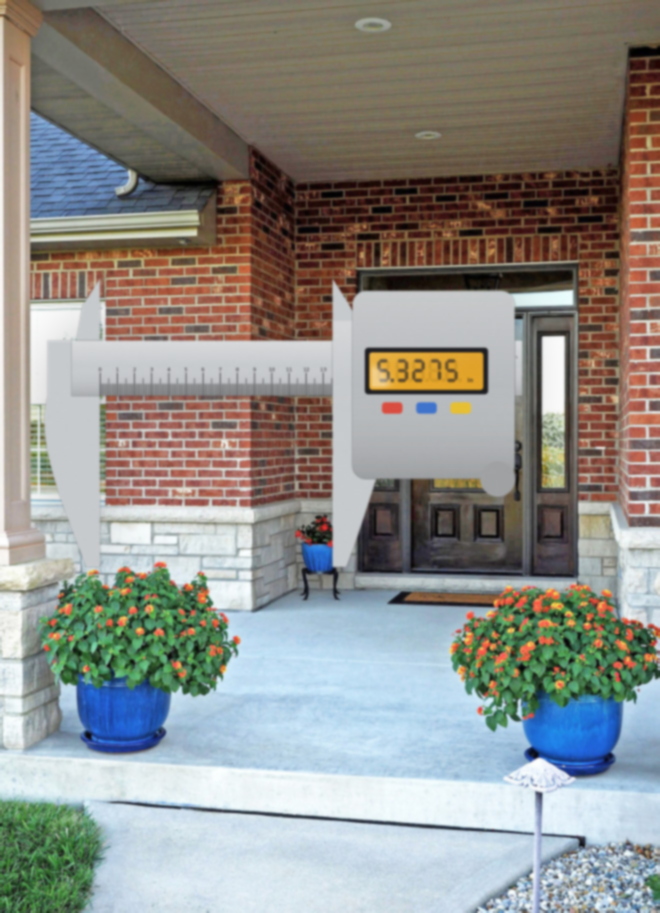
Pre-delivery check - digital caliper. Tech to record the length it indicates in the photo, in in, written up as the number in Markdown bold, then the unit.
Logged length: **5.3275** in
